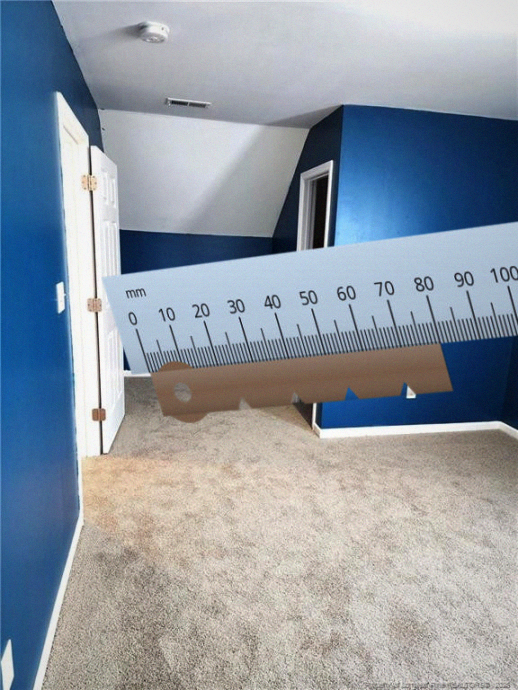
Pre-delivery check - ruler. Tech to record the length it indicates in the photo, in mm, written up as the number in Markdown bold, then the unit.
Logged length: **80** mm
